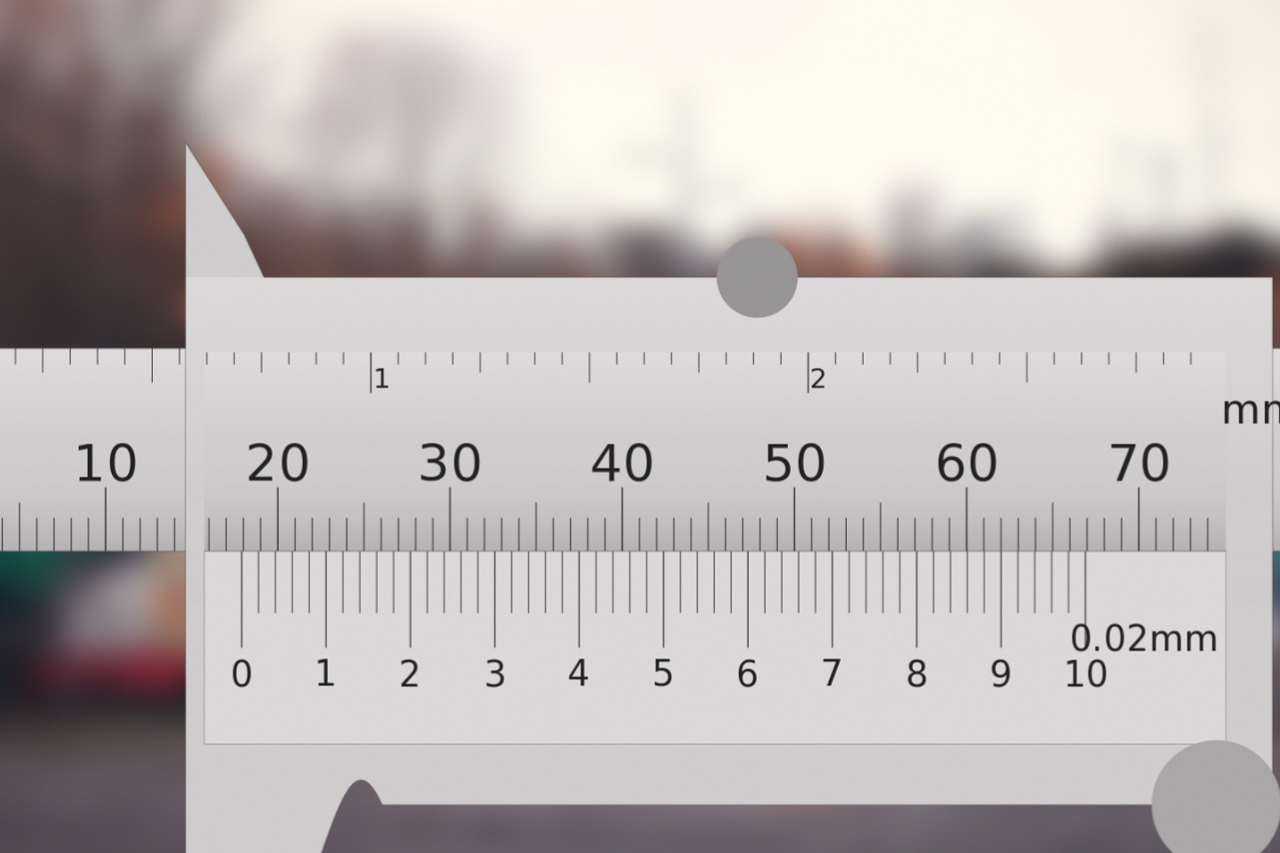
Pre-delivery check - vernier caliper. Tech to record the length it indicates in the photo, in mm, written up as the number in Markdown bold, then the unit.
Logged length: **17.9** mm
